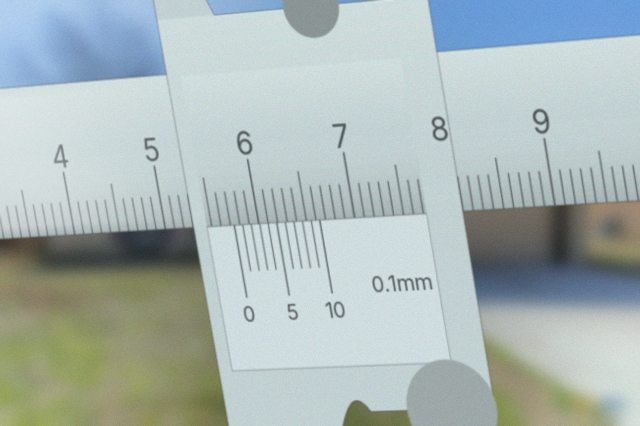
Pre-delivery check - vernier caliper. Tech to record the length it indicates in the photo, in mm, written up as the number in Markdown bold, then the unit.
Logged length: **57.4** mm
